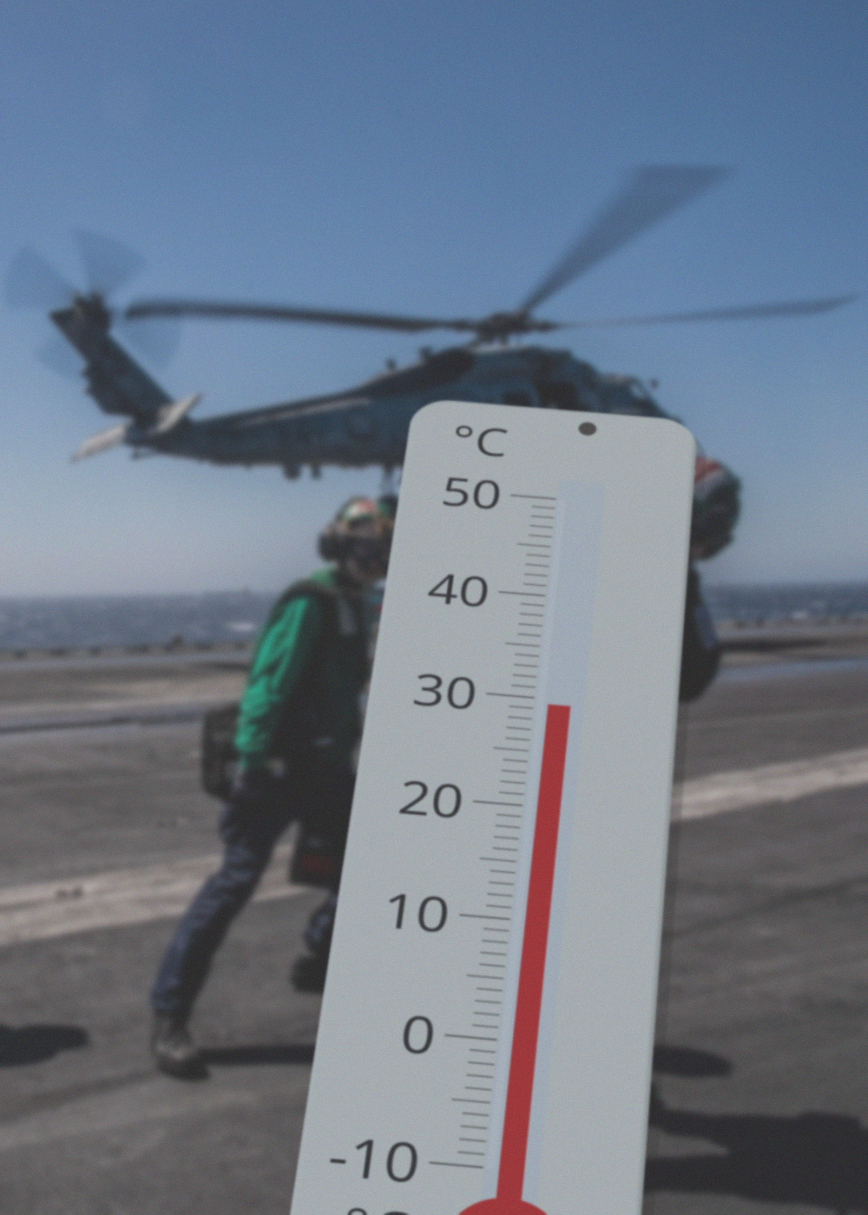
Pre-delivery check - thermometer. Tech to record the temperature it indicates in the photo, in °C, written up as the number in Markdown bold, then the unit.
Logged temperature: **29.5** °C
